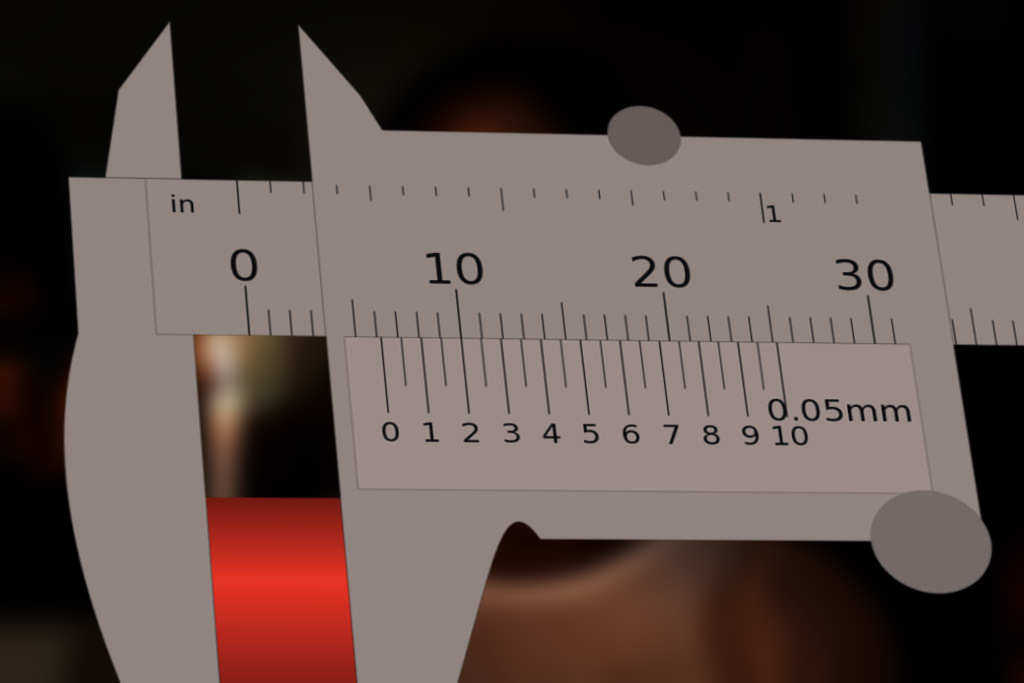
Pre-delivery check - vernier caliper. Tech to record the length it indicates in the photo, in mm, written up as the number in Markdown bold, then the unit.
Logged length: **6.2** mm
